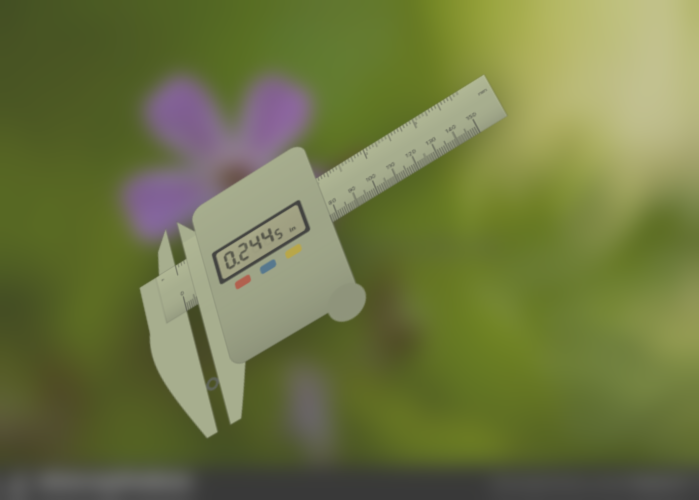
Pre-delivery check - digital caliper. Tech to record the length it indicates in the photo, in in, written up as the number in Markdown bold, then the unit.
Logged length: **0.2445** in
